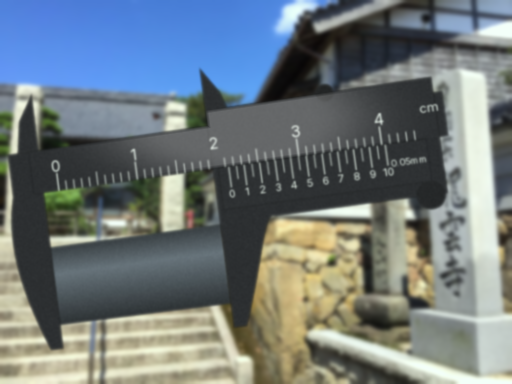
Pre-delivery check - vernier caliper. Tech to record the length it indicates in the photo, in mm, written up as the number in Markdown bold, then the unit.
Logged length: **21.4** mm
